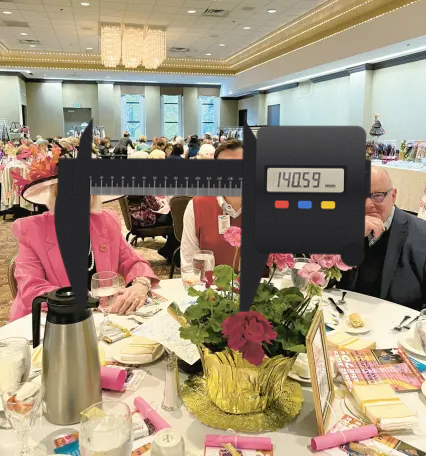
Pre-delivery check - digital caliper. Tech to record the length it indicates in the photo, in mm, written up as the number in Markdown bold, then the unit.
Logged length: **140.59** mm
